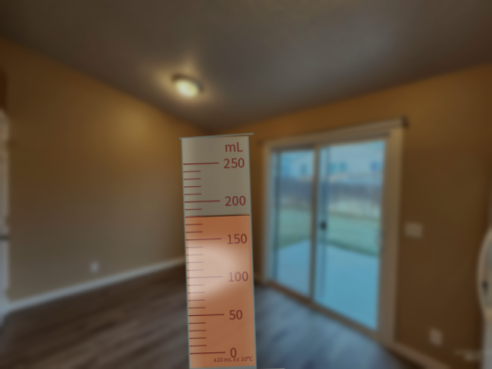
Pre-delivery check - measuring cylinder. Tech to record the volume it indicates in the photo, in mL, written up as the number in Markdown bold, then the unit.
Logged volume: **180** mL
